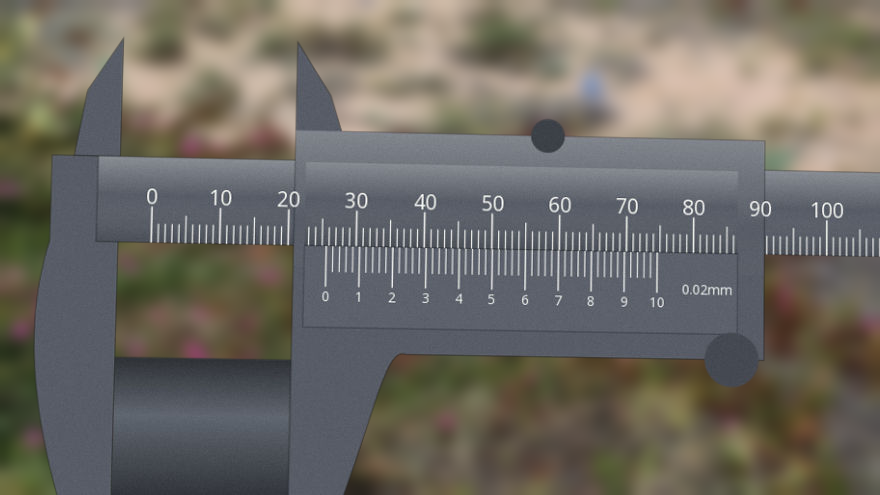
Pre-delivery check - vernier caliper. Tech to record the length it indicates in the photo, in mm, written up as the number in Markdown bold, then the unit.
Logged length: **25.6** mm
